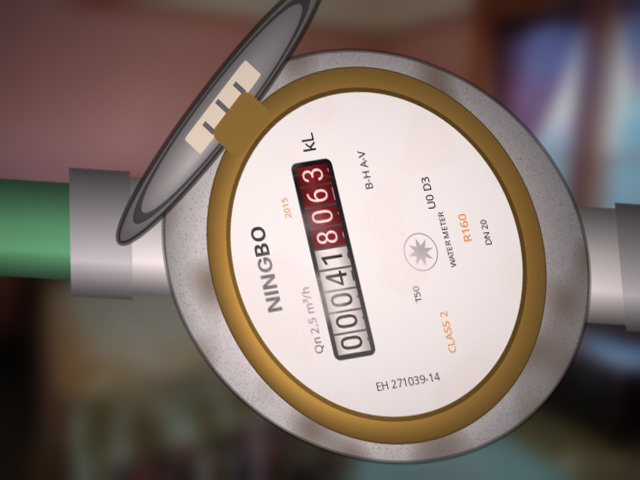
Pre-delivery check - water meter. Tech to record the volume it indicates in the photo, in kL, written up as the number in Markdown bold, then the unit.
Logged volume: **41.8063** kL
